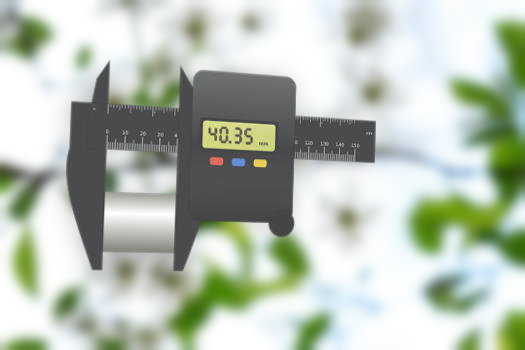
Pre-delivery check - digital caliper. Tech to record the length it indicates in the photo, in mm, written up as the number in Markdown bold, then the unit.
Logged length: **40.35** mm
